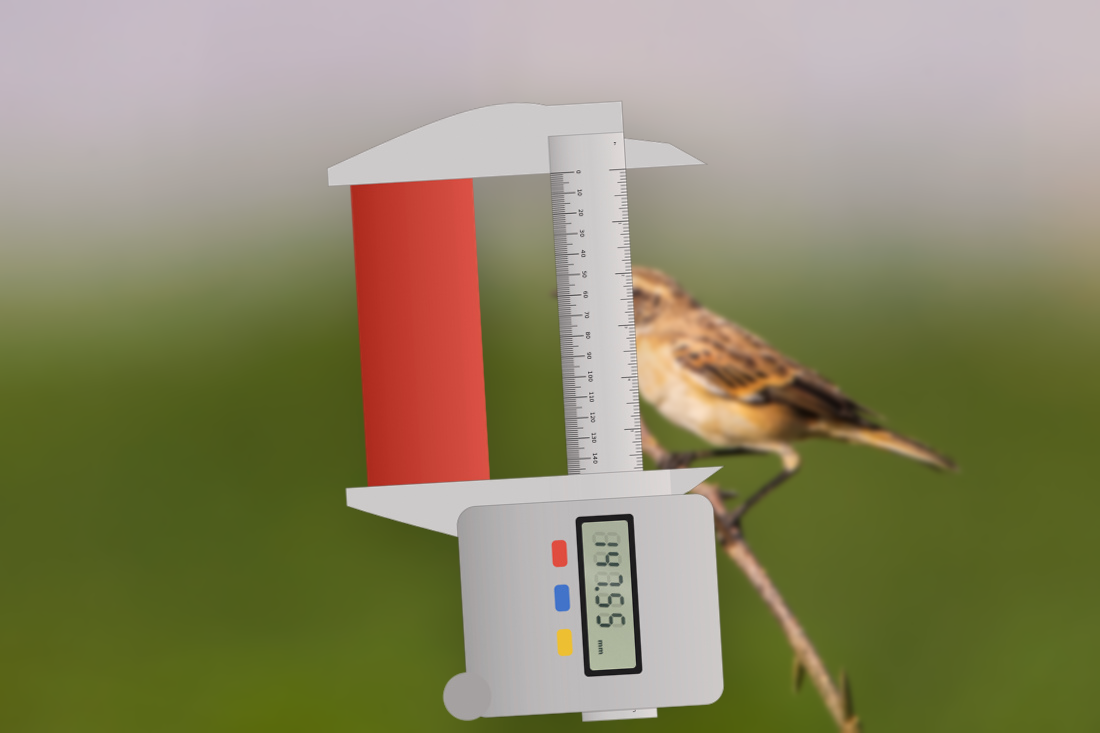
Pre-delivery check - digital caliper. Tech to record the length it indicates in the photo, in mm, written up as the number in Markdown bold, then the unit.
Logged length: **147.55** mm
